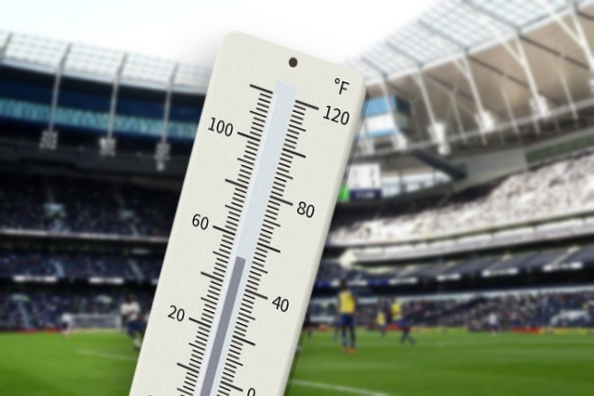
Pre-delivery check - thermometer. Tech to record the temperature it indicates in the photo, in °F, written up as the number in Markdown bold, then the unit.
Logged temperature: **52** °F
